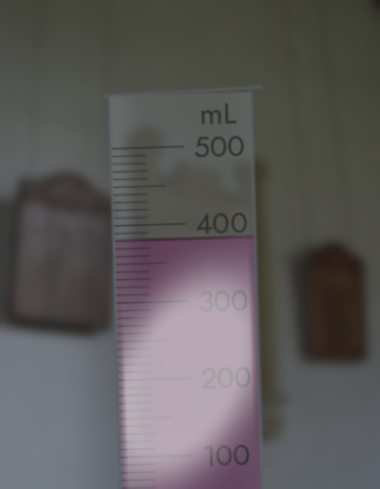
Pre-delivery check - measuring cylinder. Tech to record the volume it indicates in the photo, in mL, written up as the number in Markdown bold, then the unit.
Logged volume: **380** mL
